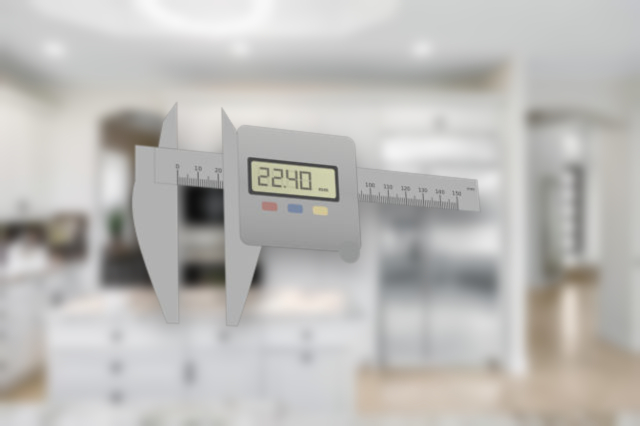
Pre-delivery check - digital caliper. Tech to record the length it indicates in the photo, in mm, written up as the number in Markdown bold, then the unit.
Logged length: **22.40** mm
